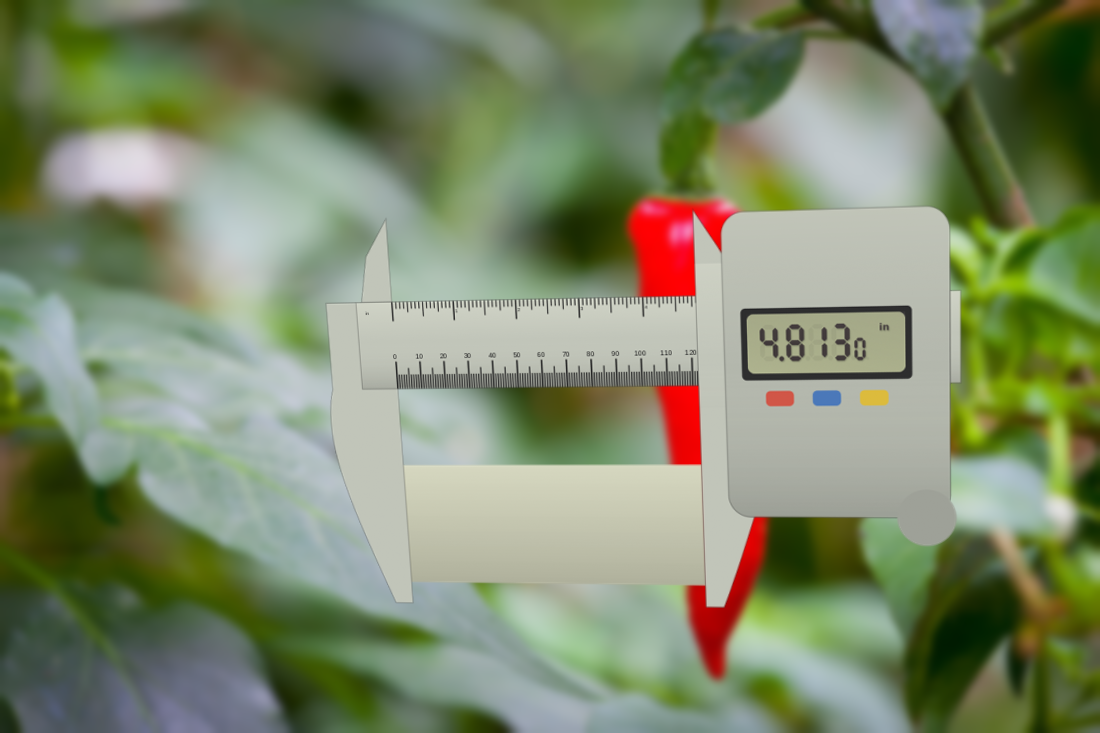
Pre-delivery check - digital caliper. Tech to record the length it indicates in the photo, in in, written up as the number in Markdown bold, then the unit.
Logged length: **4.8130** in
